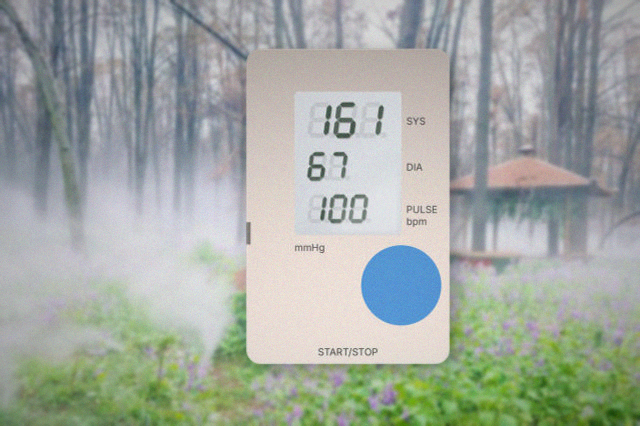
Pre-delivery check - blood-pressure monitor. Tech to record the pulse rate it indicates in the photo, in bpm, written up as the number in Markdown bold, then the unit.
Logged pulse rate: **100** bpm
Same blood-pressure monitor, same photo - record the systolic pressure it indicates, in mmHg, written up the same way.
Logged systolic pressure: **161** mmHg
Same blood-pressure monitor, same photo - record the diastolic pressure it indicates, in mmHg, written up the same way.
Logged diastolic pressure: **67** mmHg
